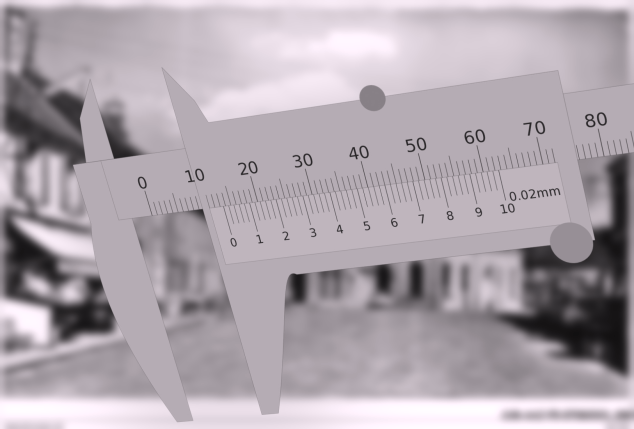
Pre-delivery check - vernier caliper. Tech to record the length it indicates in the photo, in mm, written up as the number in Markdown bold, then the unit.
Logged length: **13.6** mm
